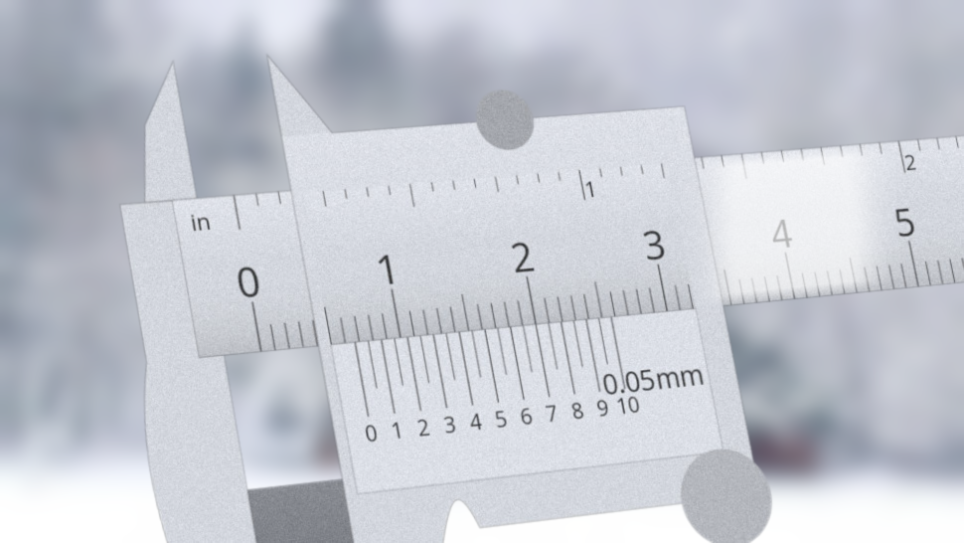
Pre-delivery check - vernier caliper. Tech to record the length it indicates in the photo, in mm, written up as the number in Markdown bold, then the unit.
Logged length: **6.7** mm
